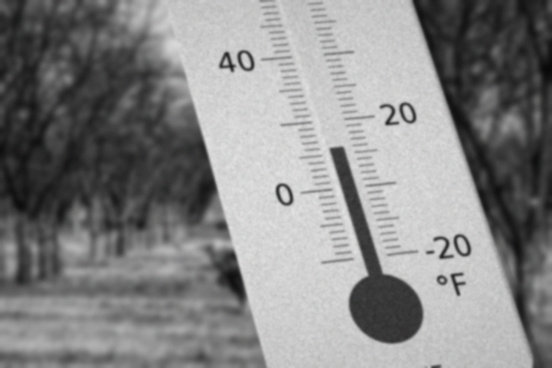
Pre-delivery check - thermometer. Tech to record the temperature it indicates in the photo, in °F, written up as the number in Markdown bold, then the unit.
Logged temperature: **12** °F
